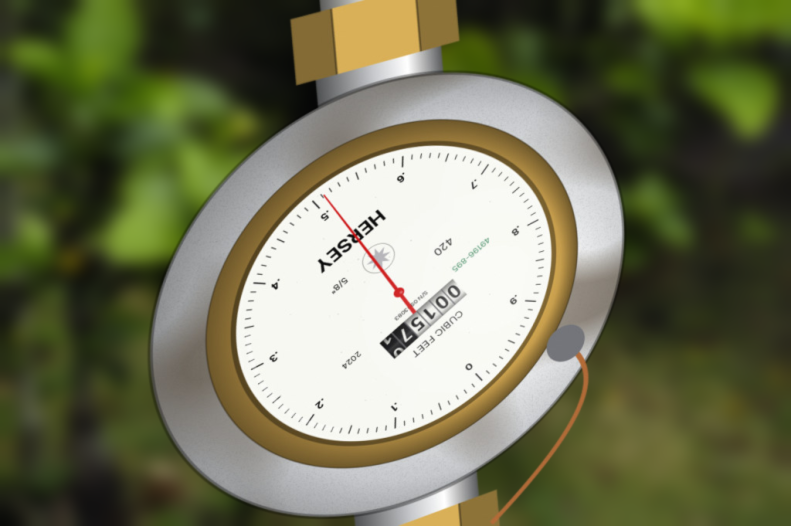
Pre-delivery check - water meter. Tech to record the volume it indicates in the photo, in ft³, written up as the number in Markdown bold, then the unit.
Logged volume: **1570.51** ft³
